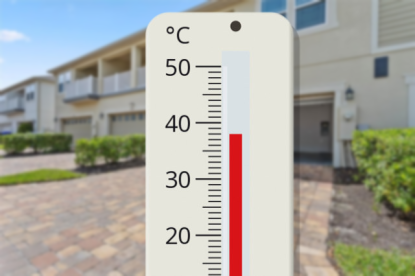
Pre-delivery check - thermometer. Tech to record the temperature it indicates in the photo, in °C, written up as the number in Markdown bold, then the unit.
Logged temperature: **38** °C
